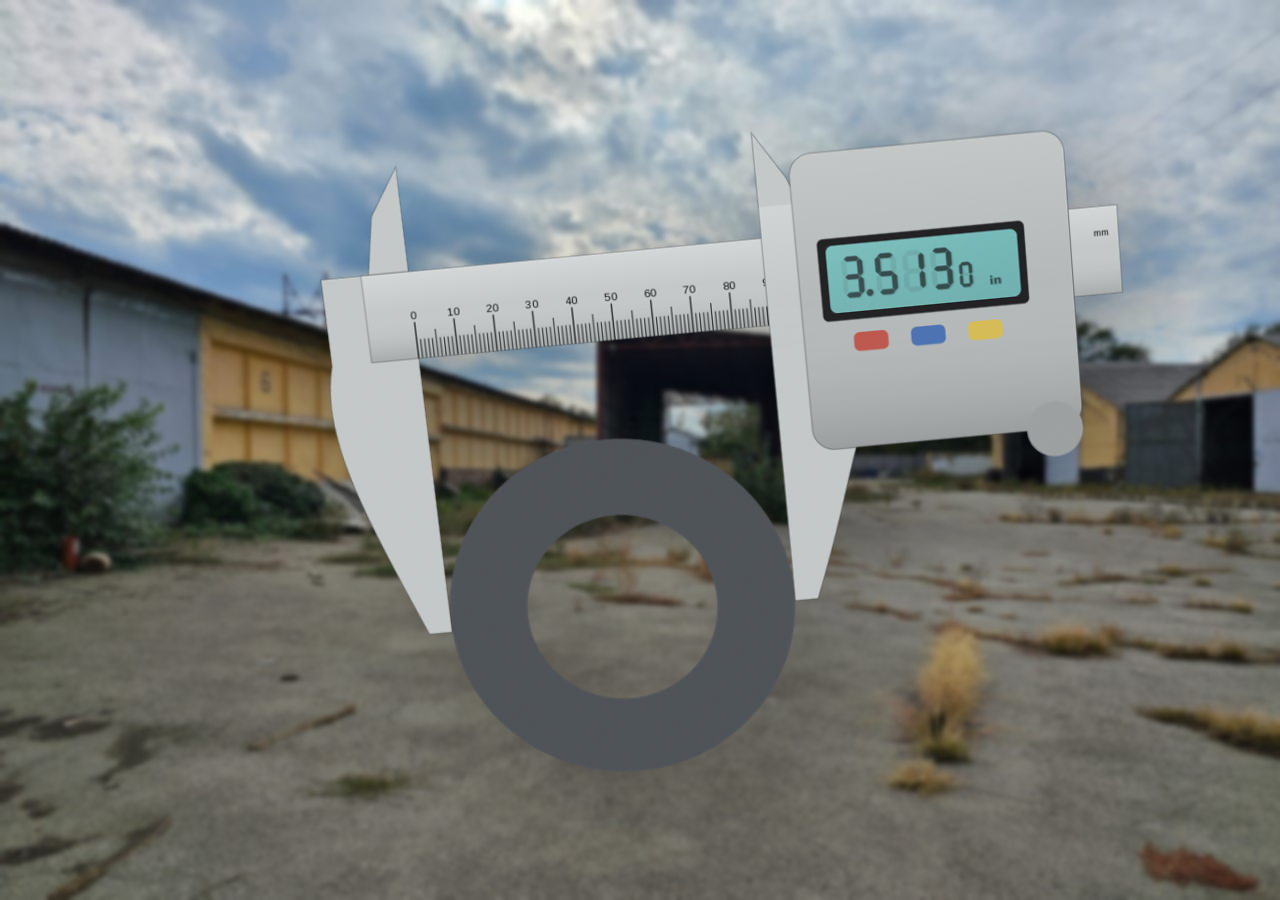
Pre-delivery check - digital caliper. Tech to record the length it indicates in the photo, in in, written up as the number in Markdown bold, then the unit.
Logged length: **3.5130** in
